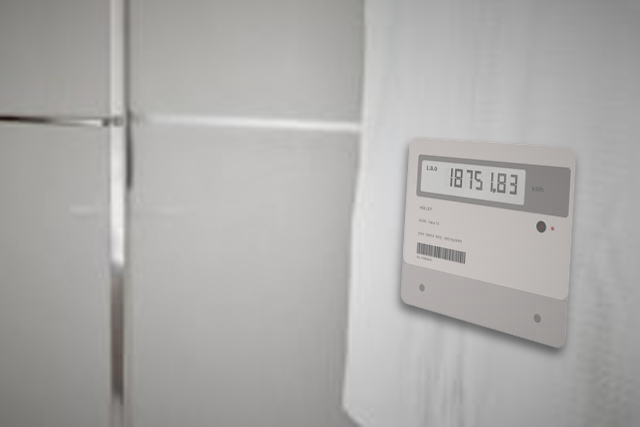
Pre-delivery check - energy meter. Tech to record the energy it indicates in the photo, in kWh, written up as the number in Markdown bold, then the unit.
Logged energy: **18751.83** kWh
